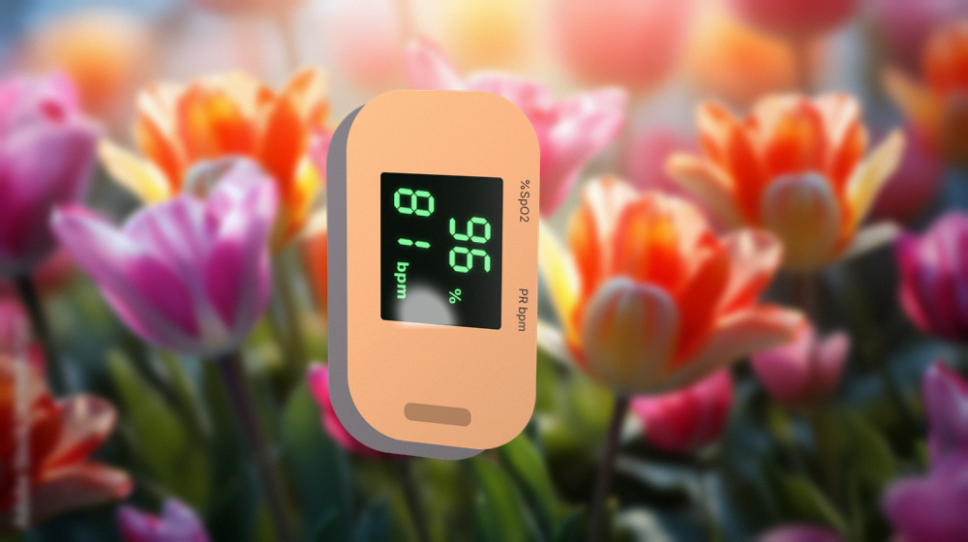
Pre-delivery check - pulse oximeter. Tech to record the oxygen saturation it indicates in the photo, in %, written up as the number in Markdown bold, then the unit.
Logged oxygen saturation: **96** %
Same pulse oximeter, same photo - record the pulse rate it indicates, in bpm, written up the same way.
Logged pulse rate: **81** bpm
